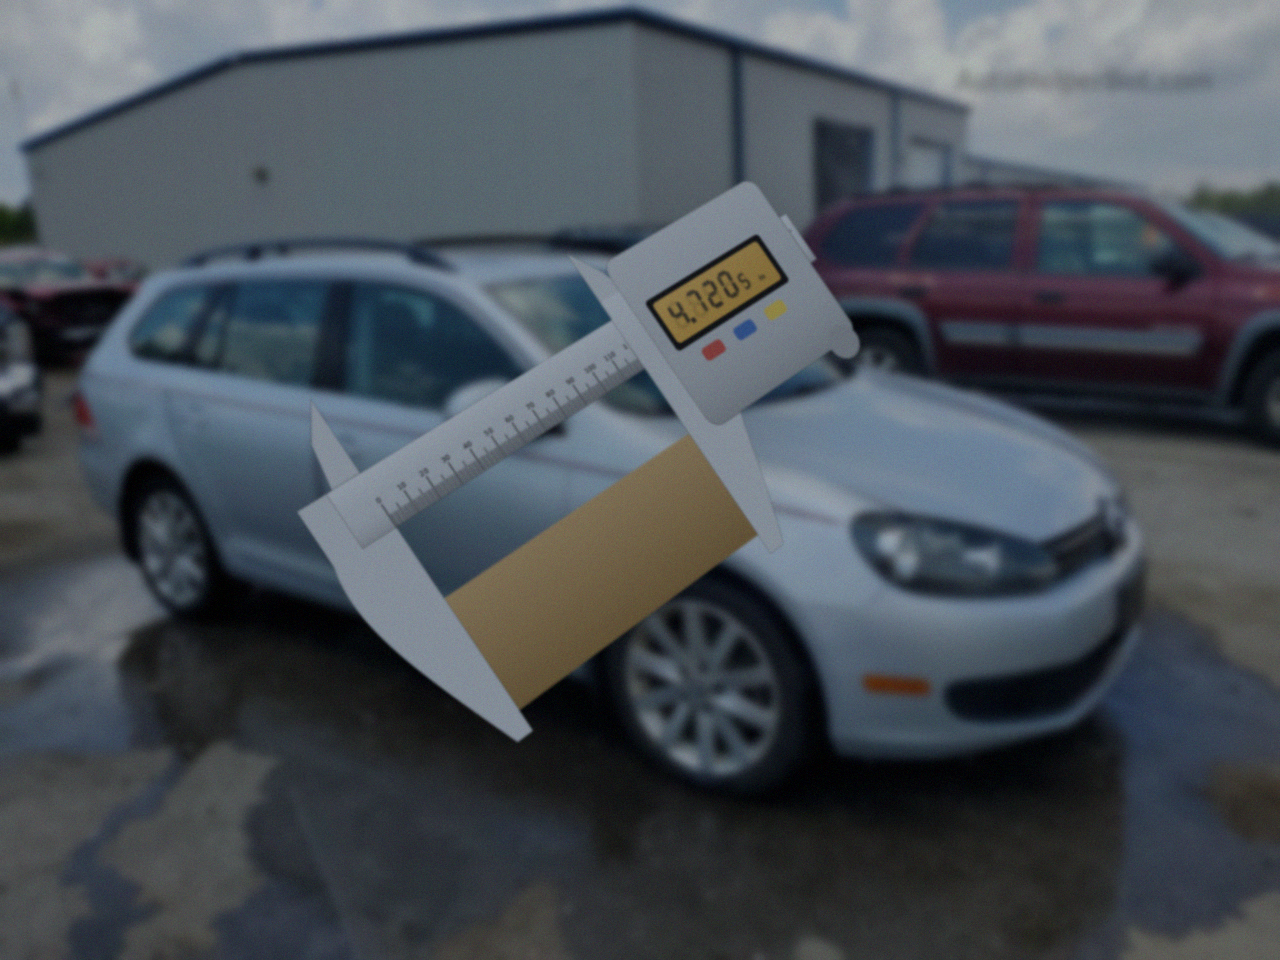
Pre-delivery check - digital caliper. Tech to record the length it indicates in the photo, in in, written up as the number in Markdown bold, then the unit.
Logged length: **4.7205** in
